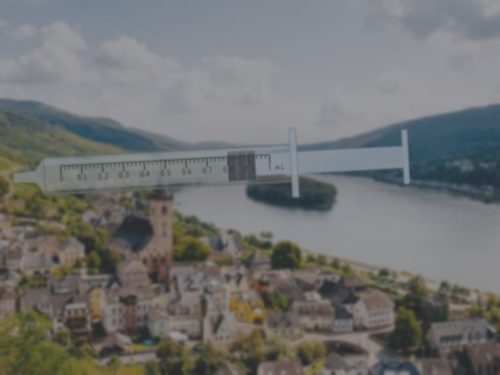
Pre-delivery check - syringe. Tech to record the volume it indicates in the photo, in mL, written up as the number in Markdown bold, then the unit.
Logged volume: **0.8** mL
